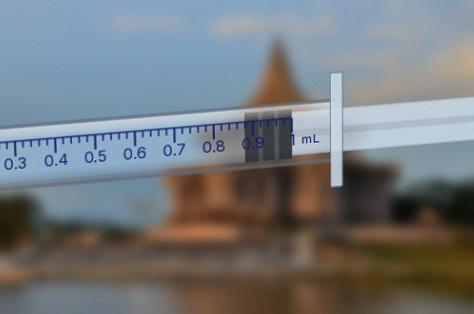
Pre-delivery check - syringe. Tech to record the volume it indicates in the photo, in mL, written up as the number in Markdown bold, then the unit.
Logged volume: **0.88** mL
